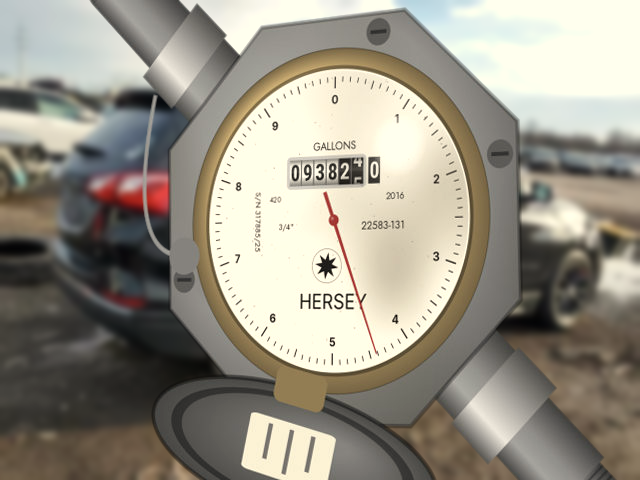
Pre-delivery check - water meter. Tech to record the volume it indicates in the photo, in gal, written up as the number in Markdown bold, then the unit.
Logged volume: **938244.4** gal
